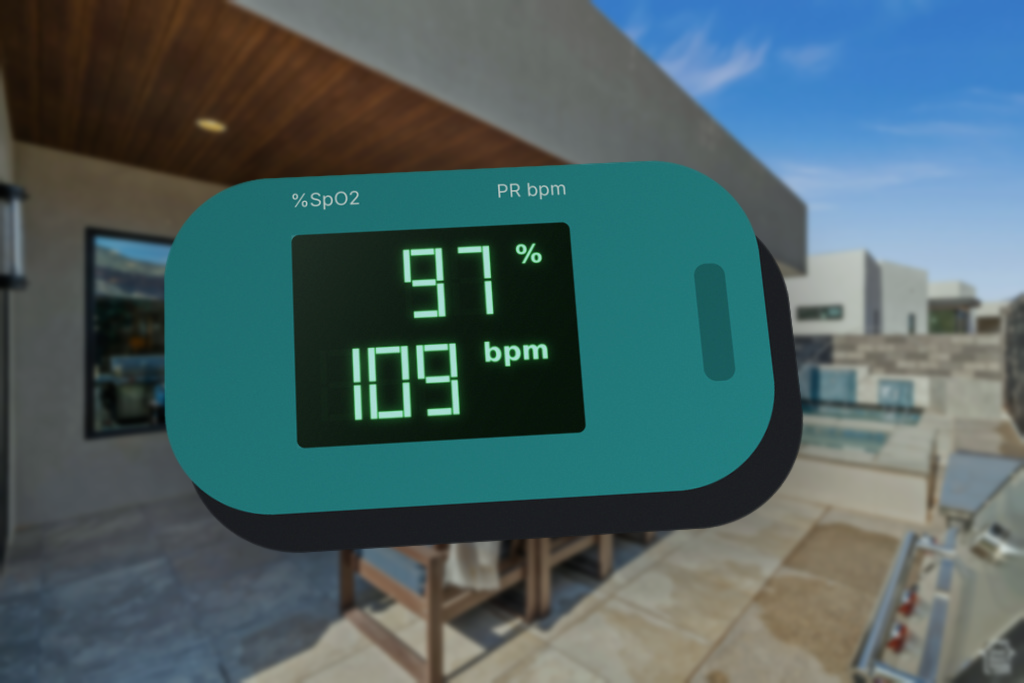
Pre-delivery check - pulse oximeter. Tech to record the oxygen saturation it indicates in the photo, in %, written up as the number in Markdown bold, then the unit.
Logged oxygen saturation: **97** %
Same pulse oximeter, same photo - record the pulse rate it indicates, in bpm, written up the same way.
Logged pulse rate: **109** bpm
